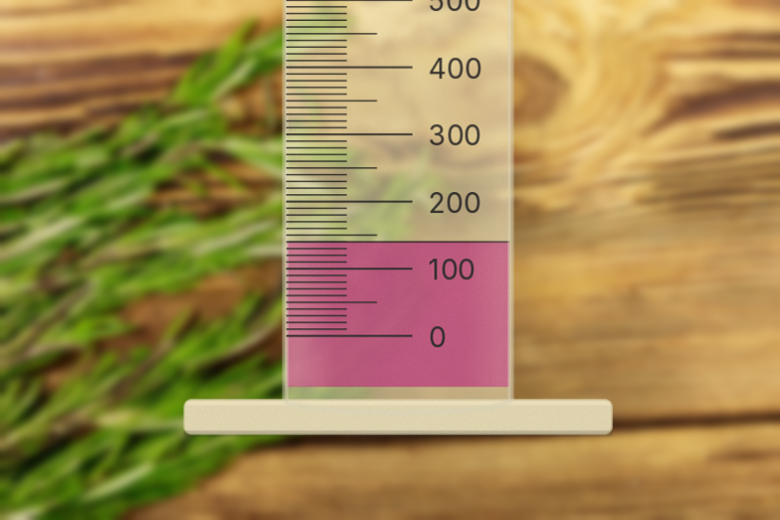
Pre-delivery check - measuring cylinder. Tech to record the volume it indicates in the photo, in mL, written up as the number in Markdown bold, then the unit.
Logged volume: **140** mL
